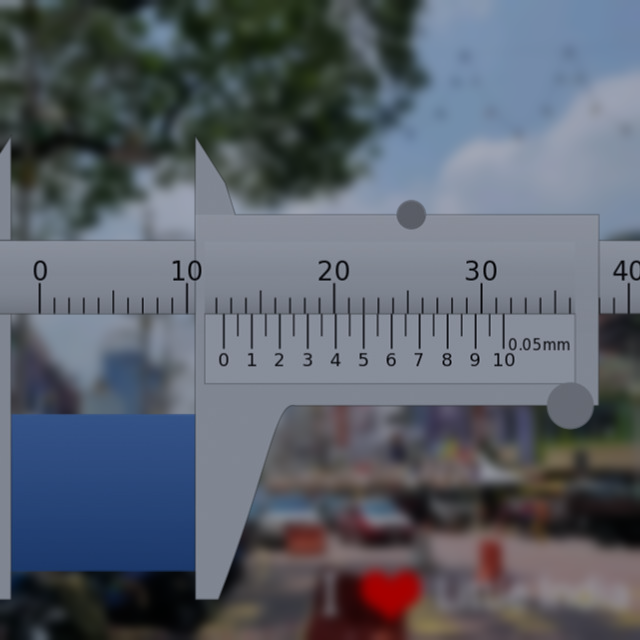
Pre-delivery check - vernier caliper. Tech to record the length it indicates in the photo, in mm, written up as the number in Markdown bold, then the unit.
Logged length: **12.5** mm
